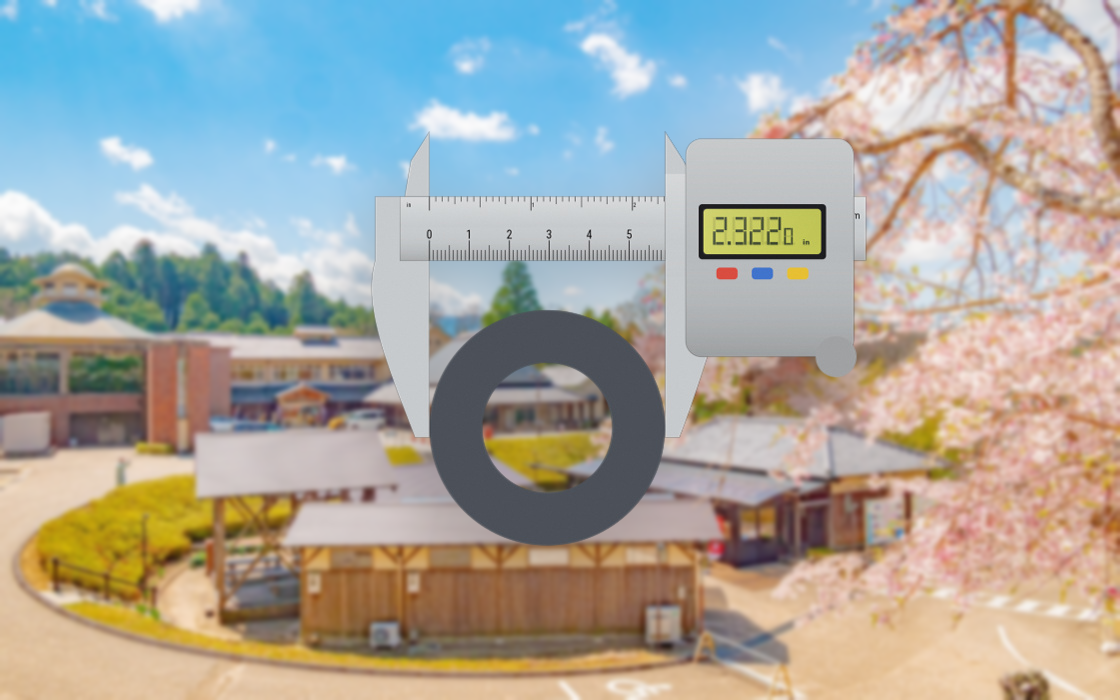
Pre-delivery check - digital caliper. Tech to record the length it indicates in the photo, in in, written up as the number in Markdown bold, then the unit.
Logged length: **2.3220** in
